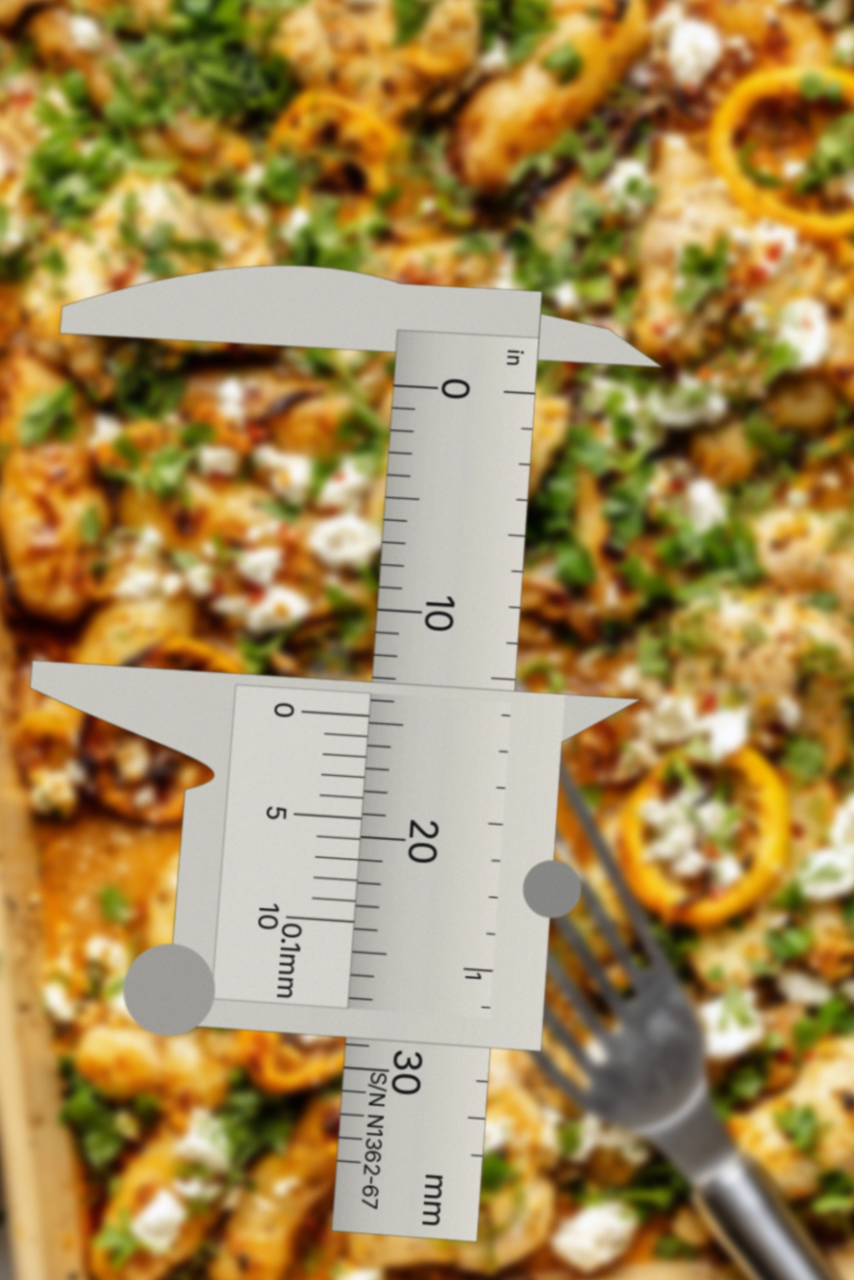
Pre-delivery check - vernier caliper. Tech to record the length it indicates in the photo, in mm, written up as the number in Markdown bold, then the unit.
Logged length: **14.7** mm
